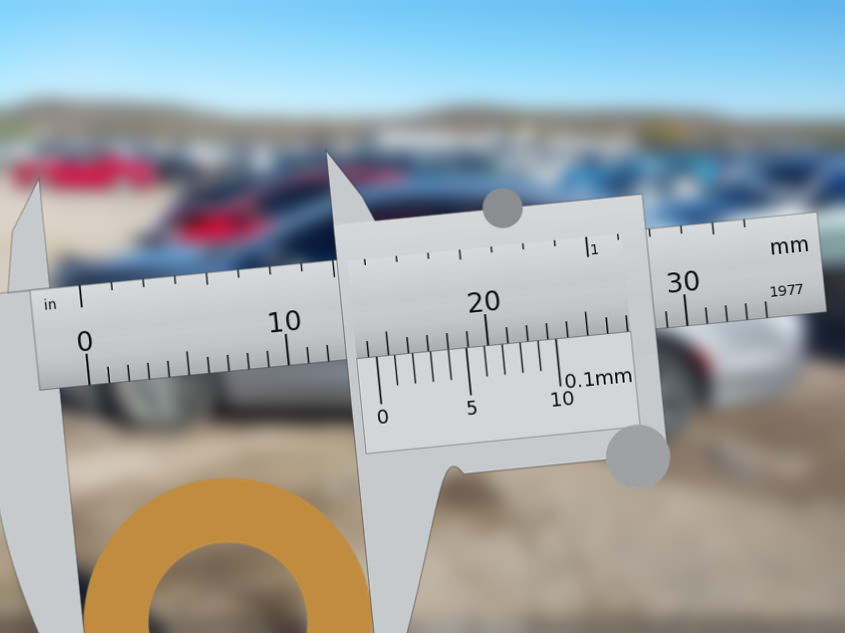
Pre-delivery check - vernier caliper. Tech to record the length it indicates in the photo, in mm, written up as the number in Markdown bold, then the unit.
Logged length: **14.4** mm
